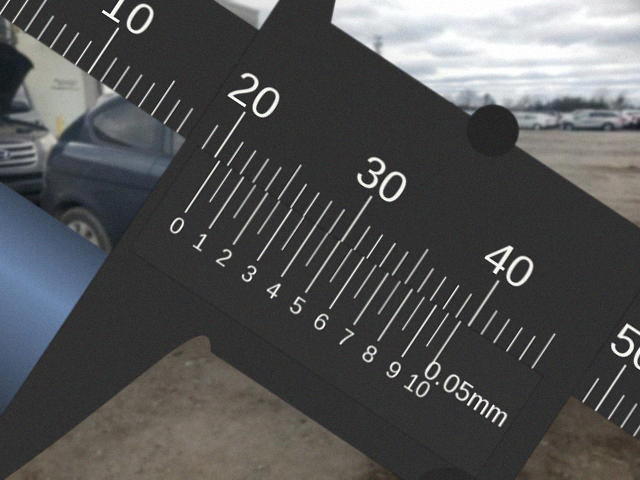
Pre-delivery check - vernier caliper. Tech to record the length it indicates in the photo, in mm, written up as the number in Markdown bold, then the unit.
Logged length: **20.4** mm
